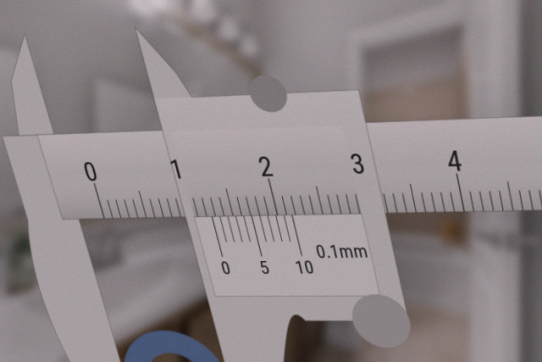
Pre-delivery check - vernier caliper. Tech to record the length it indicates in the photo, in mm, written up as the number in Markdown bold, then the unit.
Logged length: **12.6** mm
